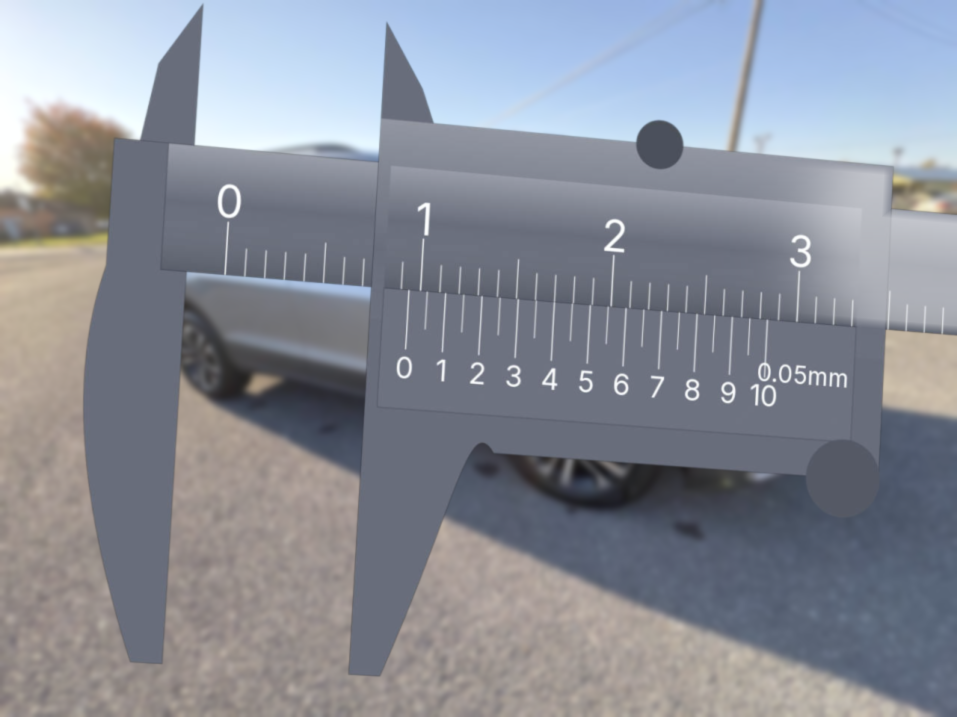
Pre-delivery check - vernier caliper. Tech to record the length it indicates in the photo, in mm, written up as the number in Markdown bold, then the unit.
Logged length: **9.4** mm
